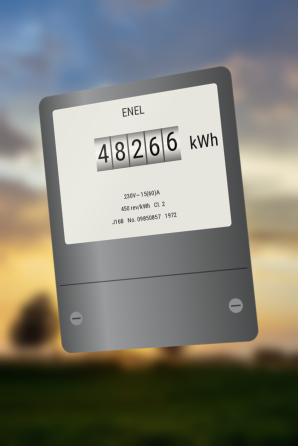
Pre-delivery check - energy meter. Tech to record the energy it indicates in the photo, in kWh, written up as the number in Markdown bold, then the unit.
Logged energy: **48266** kWh
